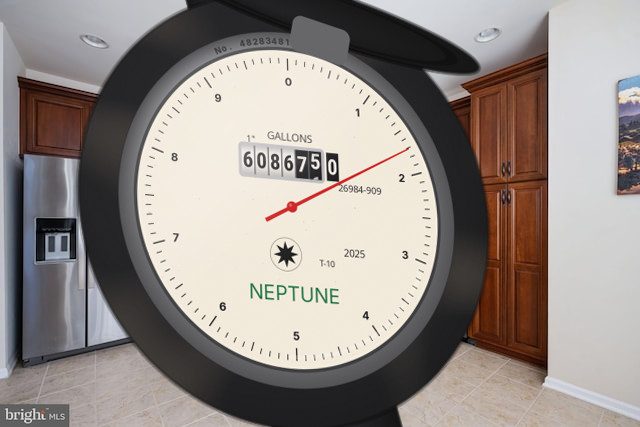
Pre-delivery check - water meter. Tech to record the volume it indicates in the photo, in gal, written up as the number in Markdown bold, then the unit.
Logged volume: **6086751.7** gal
